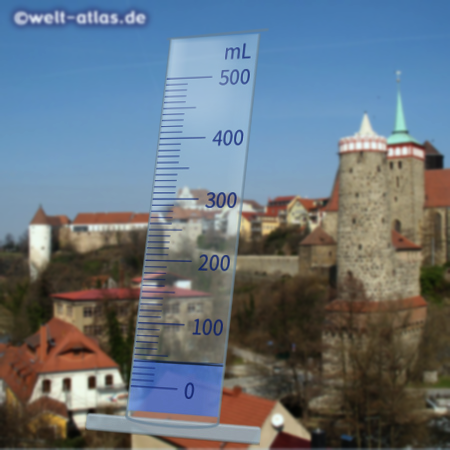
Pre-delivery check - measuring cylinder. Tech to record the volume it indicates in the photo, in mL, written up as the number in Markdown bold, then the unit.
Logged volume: **40** mL
